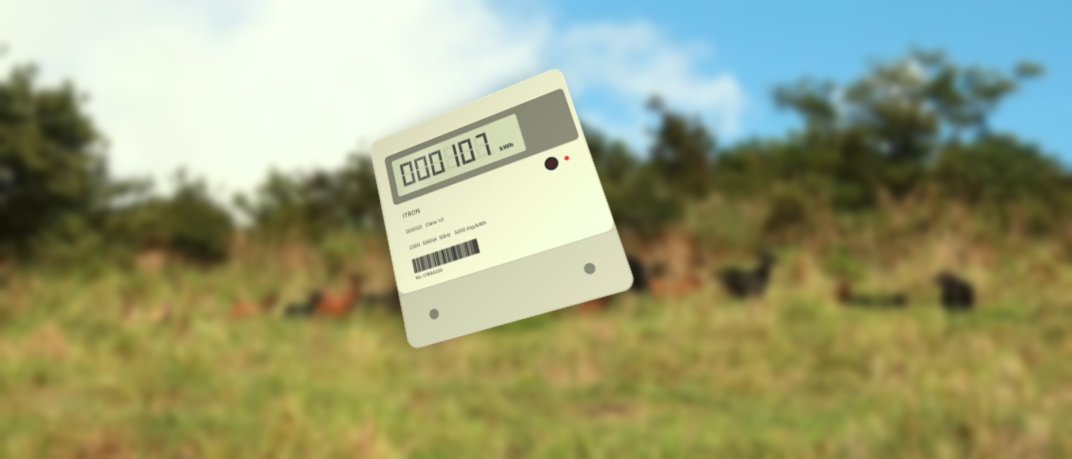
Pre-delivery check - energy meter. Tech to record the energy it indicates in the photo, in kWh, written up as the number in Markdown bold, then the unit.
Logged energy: **107** kWh
